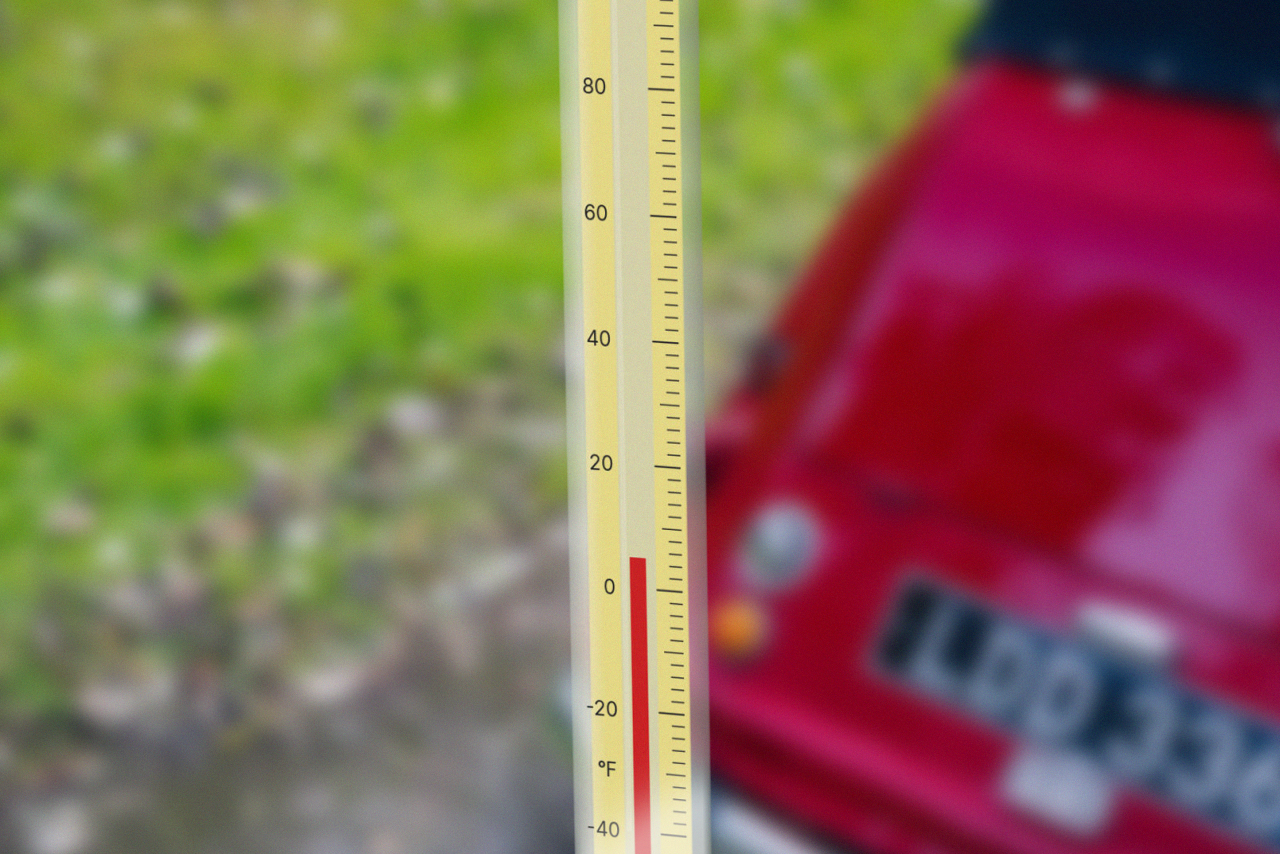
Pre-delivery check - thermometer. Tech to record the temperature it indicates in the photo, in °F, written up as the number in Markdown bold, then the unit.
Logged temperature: **5** °F
